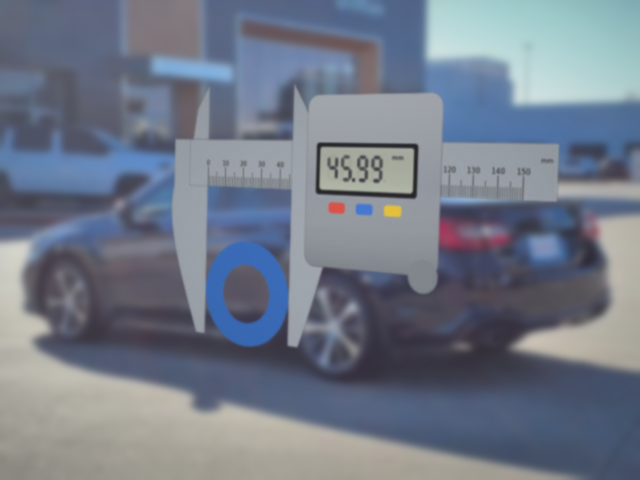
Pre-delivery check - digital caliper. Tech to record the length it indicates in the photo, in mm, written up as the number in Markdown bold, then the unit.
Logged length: **45.99** mm
